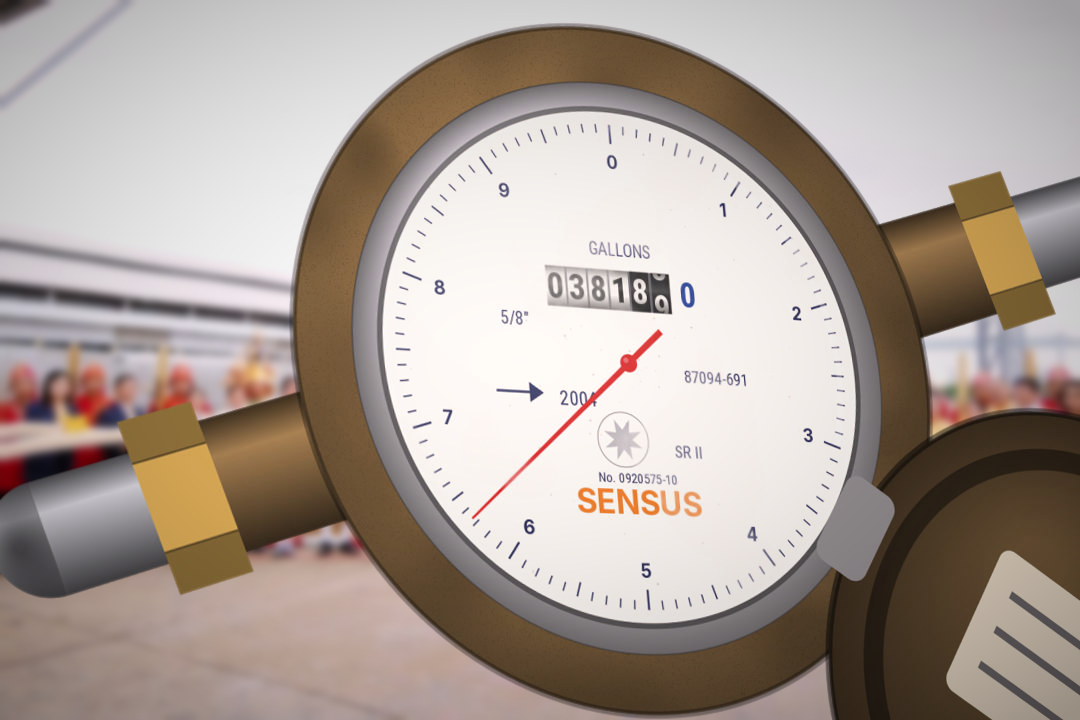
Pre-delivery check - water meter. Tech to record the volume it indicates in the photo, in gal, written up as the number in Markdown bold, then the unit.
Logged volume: **381886.3** gal
